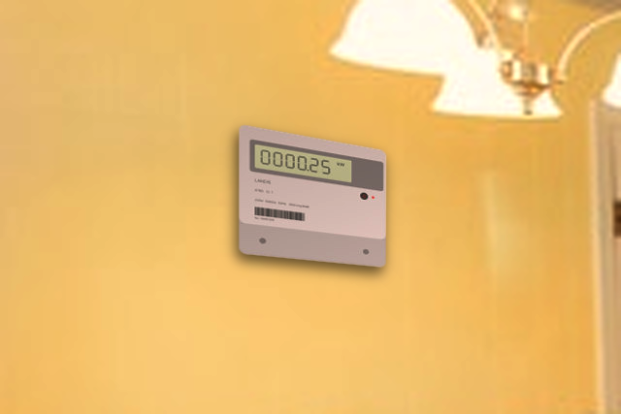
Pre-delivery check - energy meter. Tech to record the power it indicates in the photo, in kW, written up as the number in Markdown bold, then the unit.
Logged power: **0.25** kW
